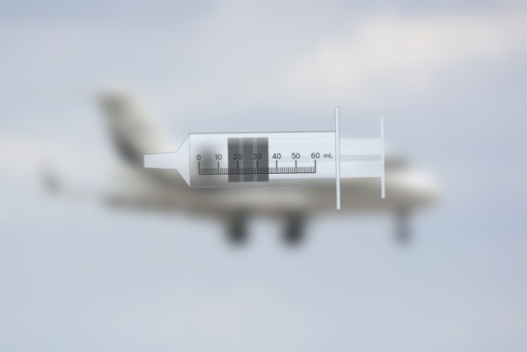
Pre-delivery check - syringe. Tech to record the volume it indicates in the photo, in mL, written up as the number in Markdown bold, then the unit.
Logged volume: **15** mL
